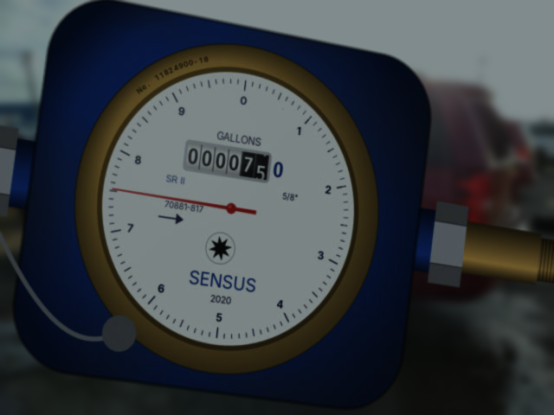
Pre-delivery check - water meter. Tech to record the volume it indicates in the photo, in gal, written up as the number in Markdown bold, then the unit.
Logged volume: **747.5** gal
